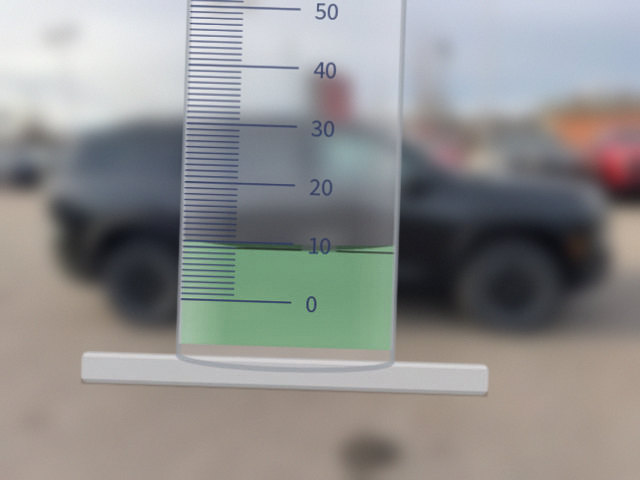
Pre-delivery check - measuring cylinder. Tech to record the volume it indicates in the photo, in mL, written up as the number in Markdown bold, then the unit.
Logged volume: **9** mL
